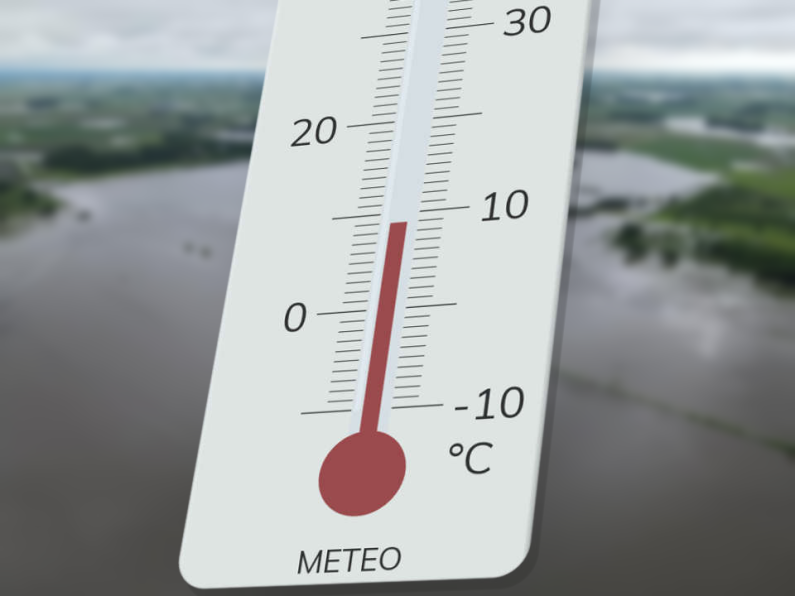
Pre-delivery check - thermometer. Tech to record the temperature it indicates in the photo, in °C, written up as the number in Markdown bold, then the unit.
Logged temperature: **9** °C
